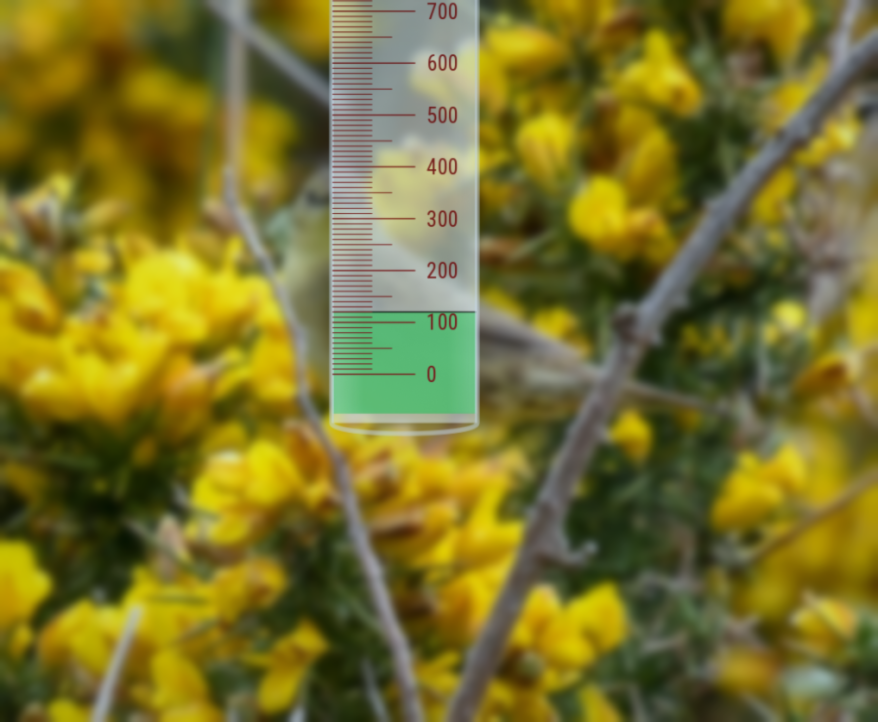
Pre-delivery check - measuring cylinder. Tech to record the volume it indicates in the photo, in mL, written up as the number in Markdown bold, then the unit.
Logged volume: **120** mL
